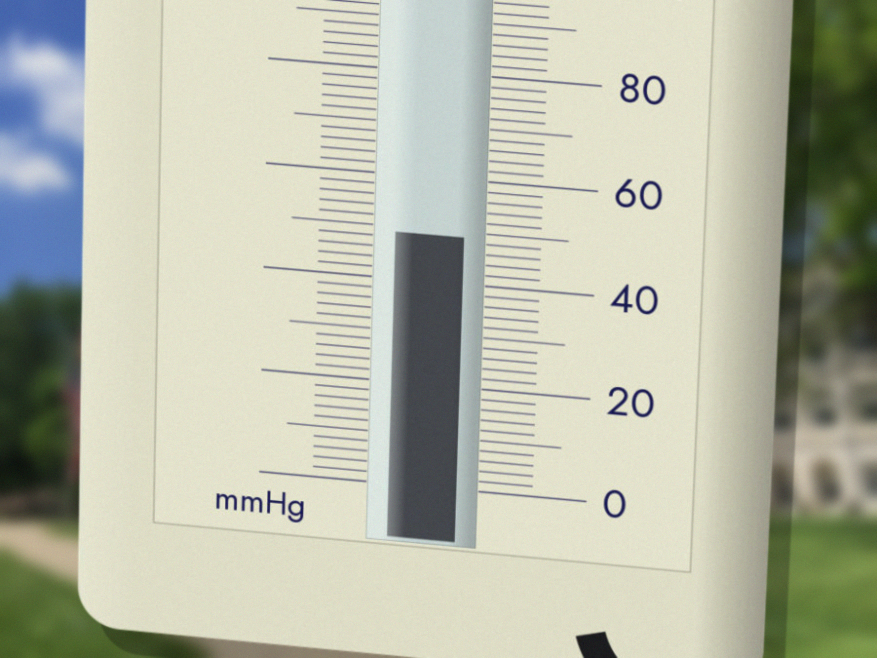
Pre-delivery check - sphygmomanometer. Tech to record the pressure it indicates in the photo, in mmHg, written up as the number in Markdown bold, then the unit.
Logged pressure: **49** mmHg
